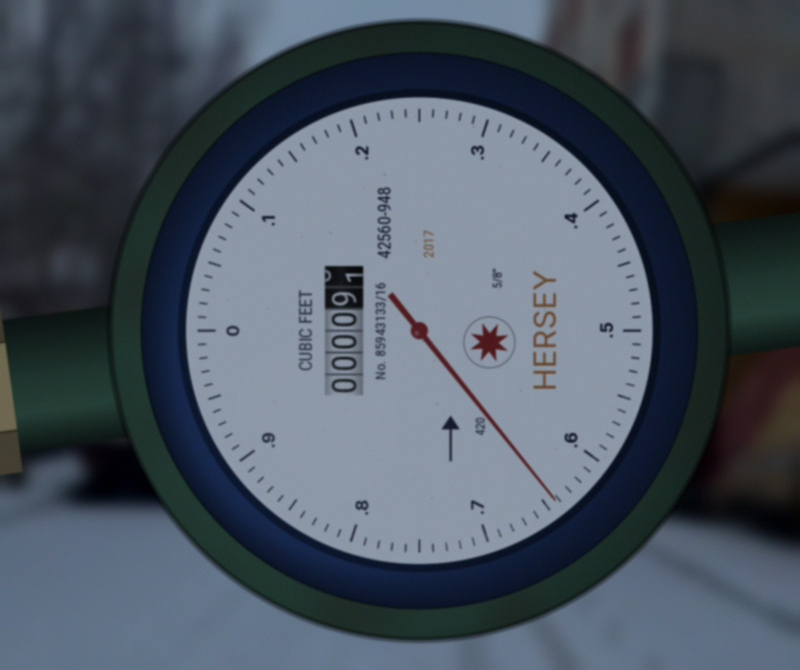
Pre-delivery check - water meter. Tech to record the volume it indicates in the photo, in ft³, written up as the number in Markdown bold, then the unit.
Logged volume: **90.64** ft³
